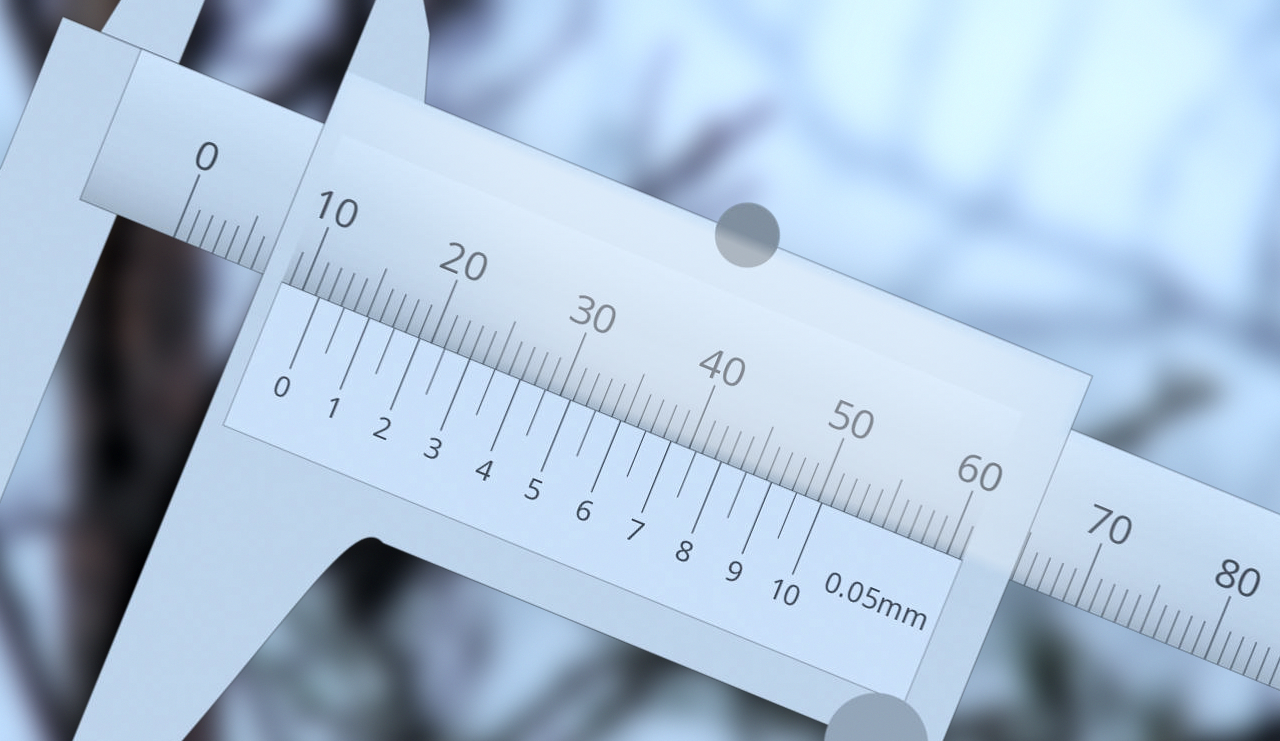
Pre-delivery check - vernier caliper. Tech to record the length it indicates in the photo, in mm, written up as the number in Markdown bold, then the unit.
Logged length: **11.3** mm
